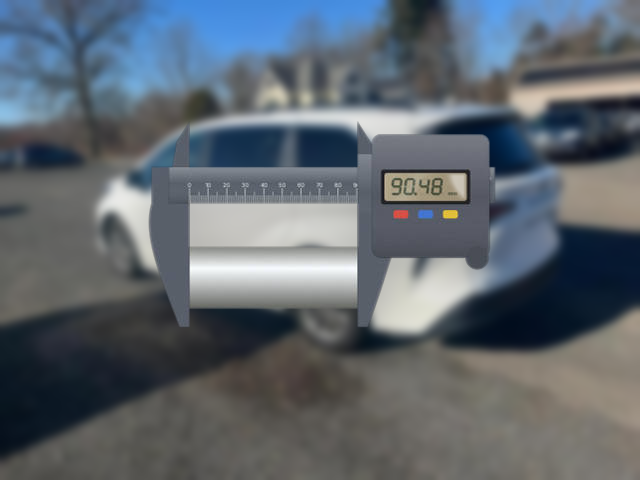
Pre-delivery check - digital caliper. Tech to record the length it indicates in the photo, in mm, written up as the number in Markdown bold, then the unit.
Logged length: **90.48** mm
